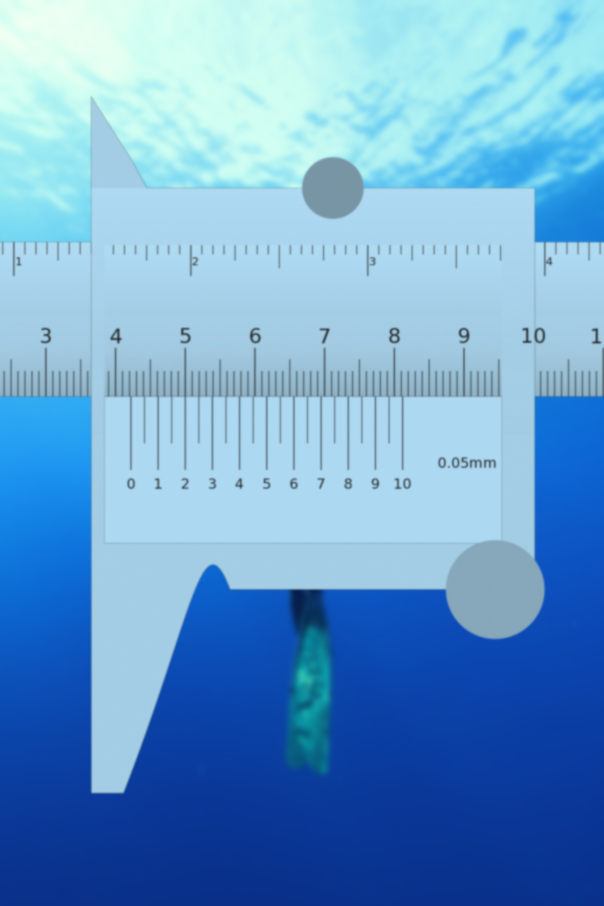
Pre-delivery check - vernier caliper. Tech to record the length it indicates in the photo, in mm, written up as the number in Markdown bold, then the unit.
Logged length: **42.2** mm
